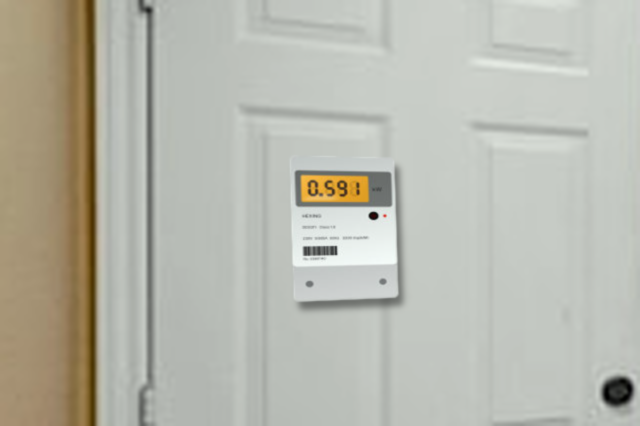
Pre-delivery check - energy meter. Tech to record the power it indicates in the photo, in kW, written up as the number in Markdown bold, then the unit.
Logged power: **0.591** kW
